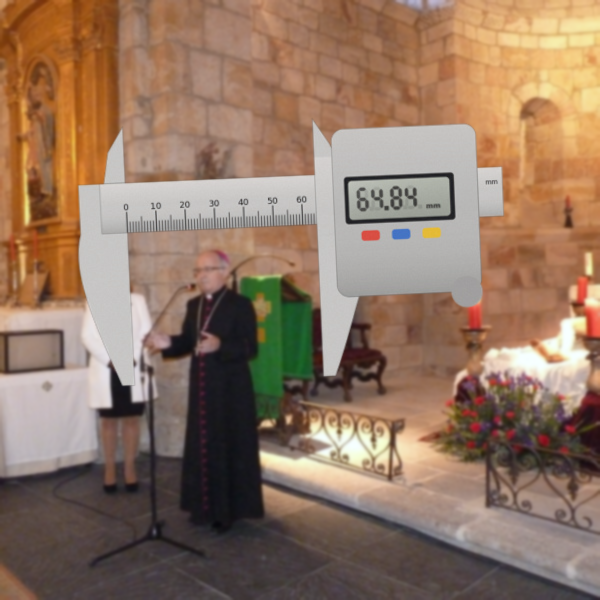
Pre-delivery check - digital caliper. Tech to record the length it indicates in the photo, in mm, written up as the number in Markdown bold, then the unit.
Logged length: **64.84** mm
